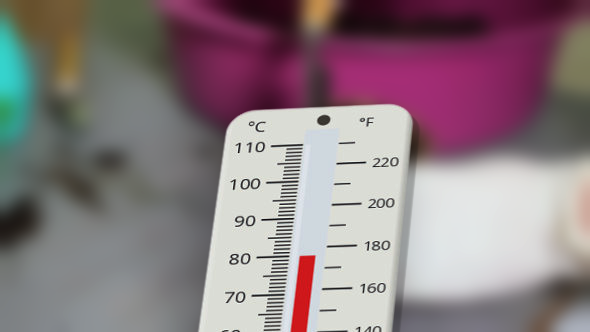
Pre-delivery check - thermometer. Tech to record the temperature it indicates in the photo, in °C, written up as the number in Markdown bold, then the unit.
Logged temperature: **80** °C
